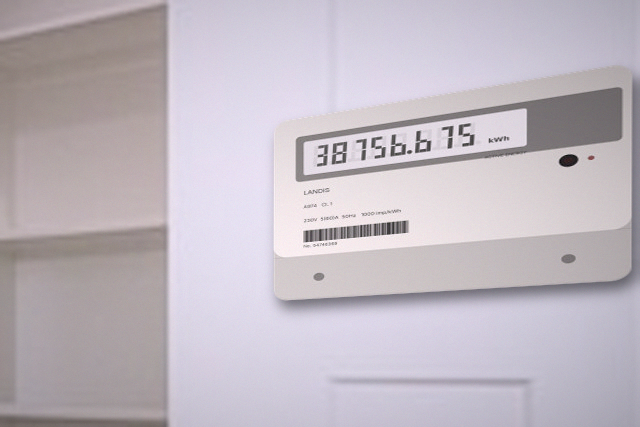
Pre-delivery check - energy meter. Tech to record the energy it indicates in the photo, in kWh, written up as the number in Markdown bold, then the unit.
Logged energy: **38756.675** kWh
